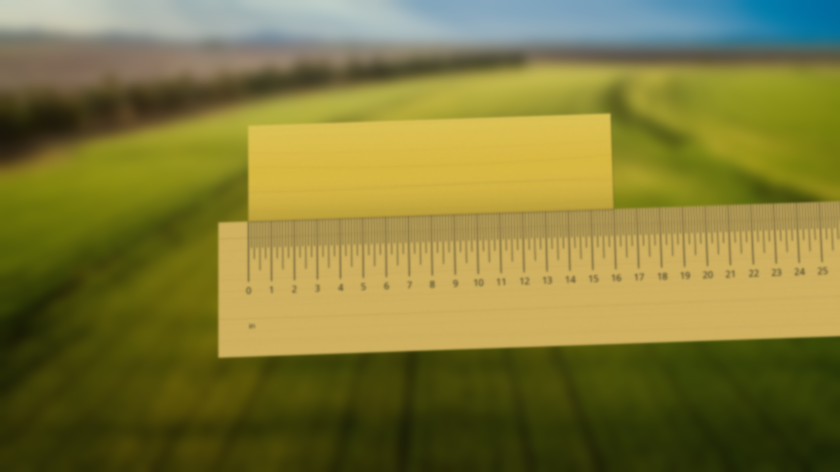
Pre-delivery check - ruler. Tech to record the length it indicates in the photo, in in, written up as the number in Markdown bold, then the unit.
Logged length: **16** in
